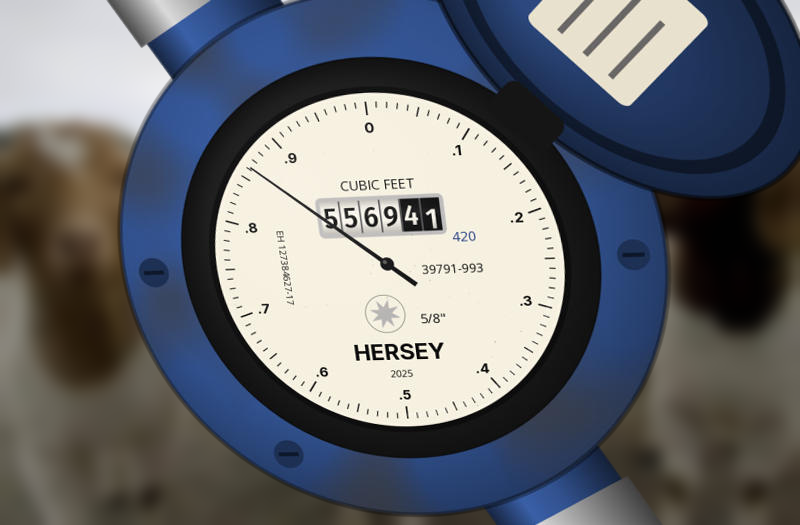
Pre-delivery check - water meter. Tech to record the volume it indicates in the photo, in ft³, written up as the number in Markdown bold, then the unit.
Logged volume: **556940.86** ft³
